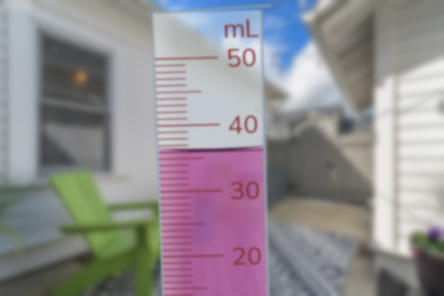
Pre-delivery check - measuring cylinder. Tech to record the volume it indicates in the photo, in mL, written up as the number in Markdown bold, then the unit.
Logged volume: **36** mL
